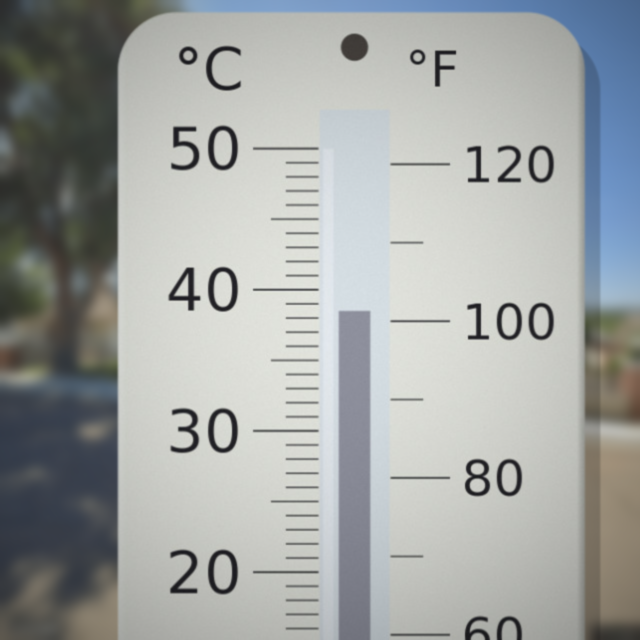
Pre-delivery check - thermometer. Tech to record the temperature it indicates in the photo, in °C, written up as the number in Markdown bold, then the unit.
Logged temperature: **38.5** °C
